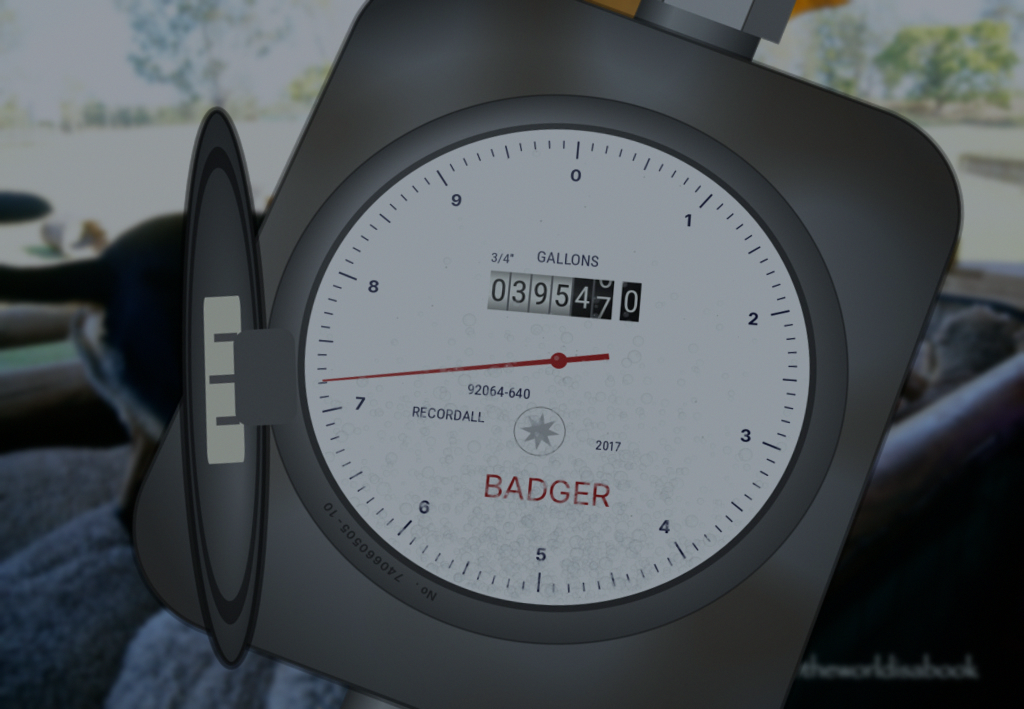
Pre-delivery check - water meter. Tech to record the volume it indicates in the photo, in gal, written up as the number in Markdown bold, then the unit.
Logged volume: **395467.2** gal
